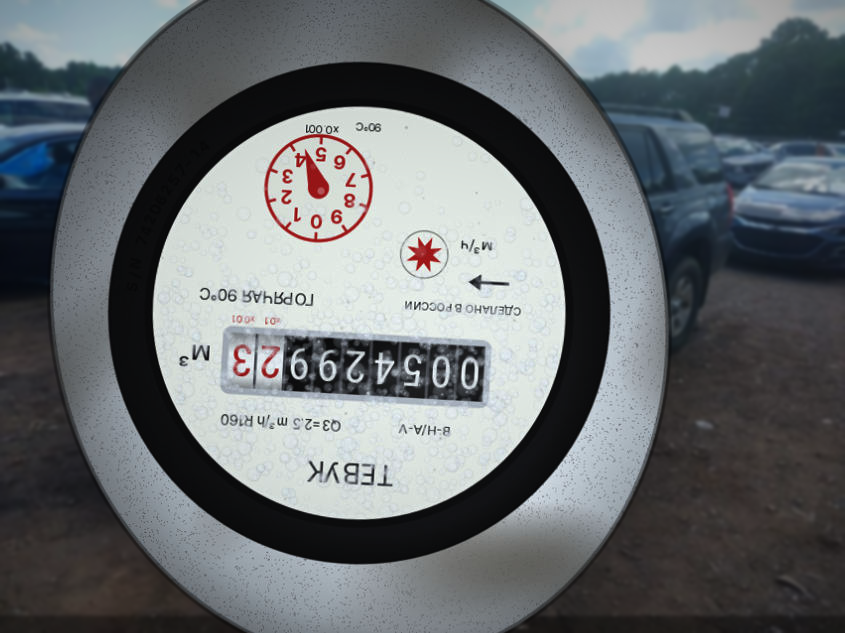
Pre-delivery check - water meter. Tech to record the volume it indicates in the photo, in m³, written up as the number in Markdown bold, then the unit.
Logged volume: **54299.234** m³
